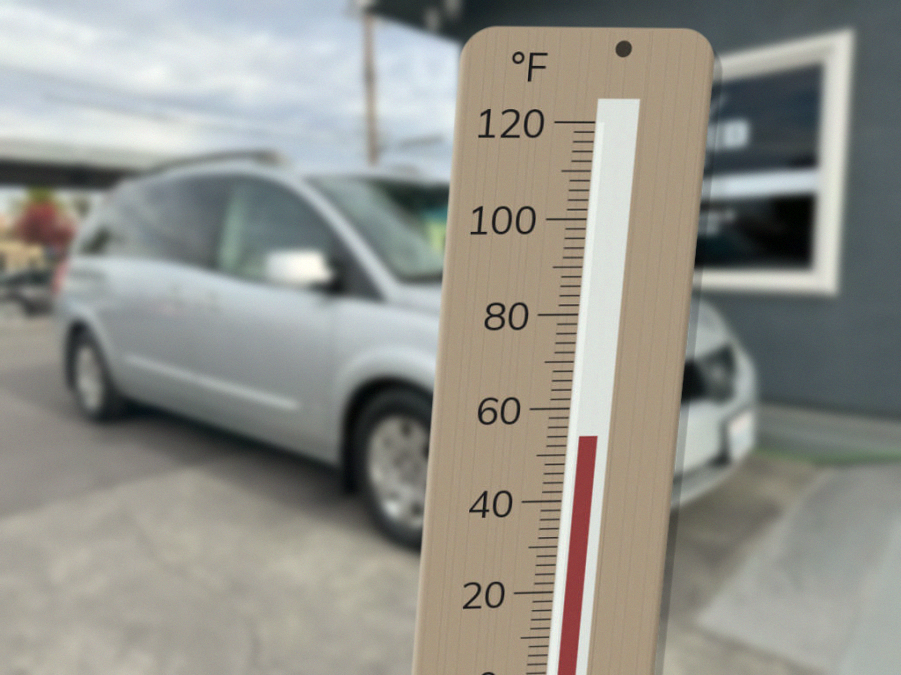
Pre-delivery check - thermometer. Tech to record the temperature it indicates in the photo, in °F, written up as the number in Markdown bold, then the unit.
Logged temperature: **54** °F
